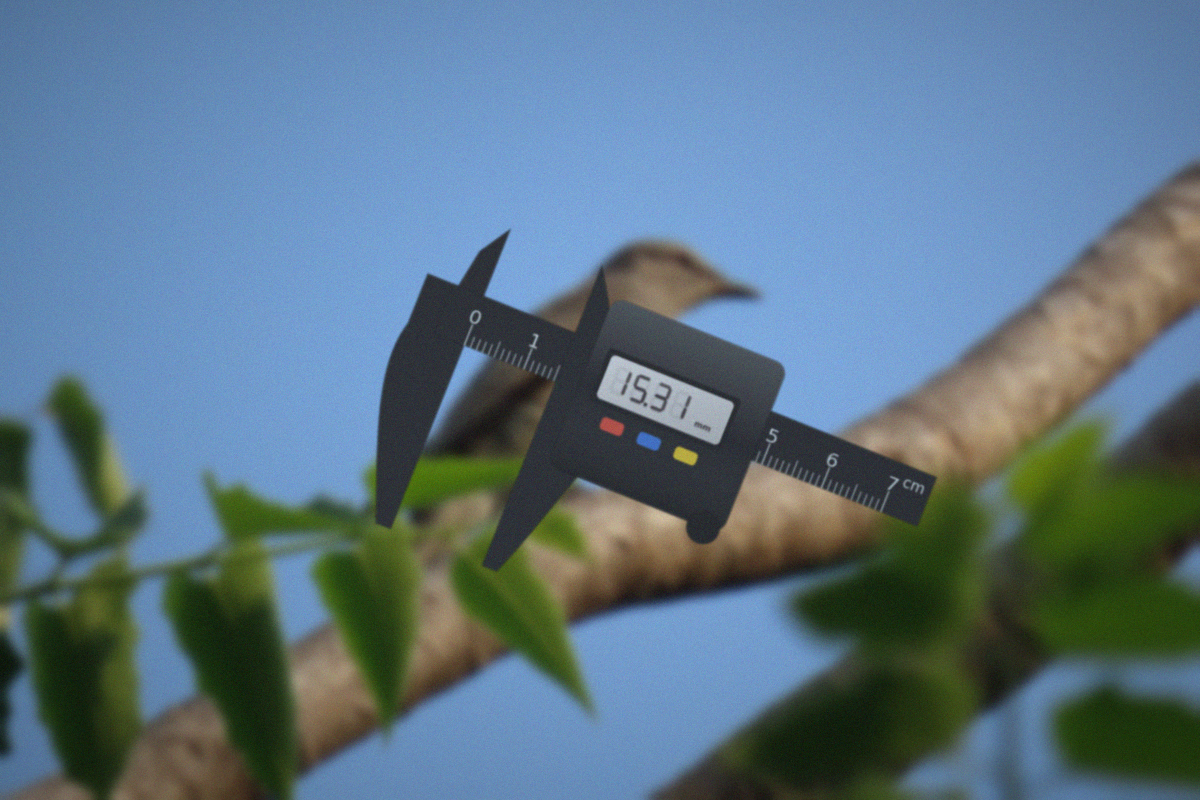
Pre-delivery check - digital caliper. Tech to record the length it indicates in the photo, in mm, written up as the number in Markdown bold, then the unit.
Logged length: **15.31** mm
